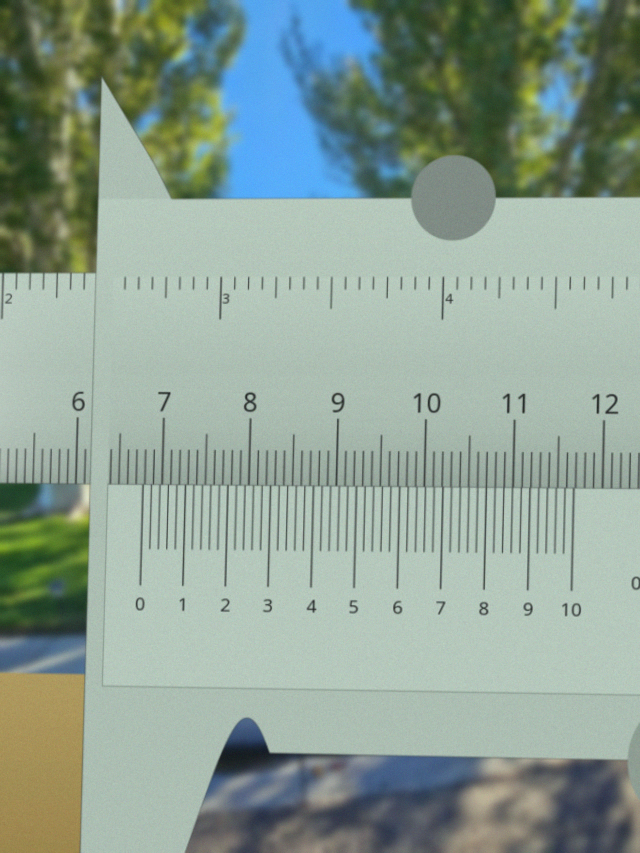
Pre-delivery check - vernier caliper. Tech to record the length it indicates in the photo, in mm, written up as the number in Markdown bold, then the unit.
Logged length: **67.8** mm
